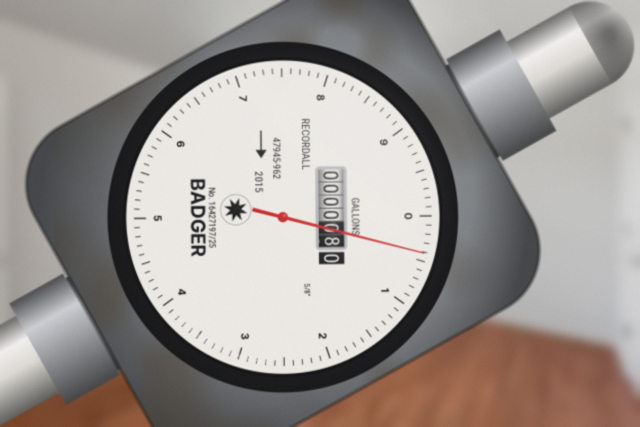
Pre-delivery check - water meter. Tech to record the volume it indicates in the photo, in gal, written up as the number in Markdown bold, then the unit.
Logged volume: **80.4** gal
